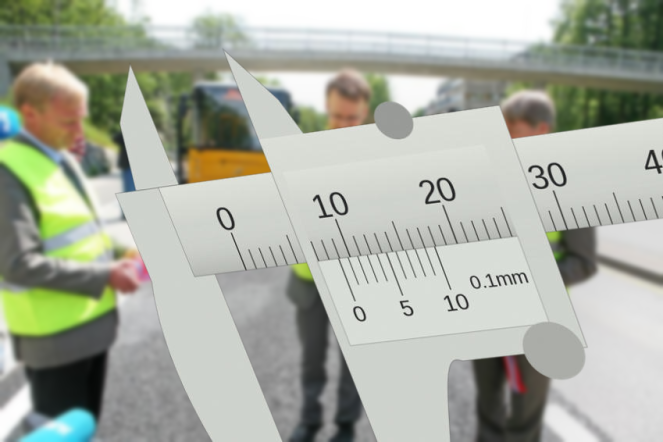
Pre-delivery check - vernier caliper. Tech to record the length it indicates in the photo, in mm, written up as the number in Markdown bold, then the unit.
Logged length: **8.9** mm
